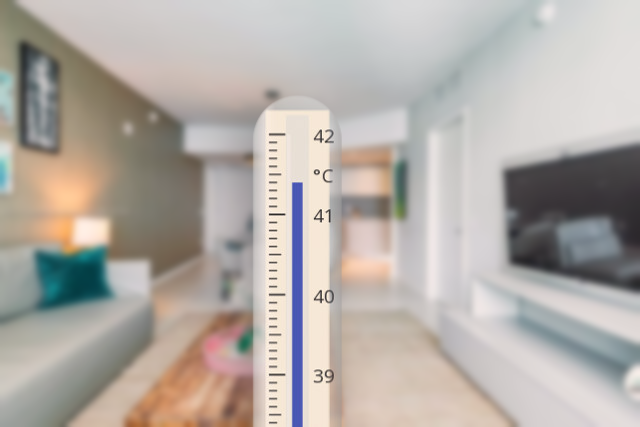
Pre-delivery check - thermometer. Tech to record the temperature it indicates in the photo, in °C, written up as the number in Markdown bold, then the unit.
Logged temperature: **41.4** °C
